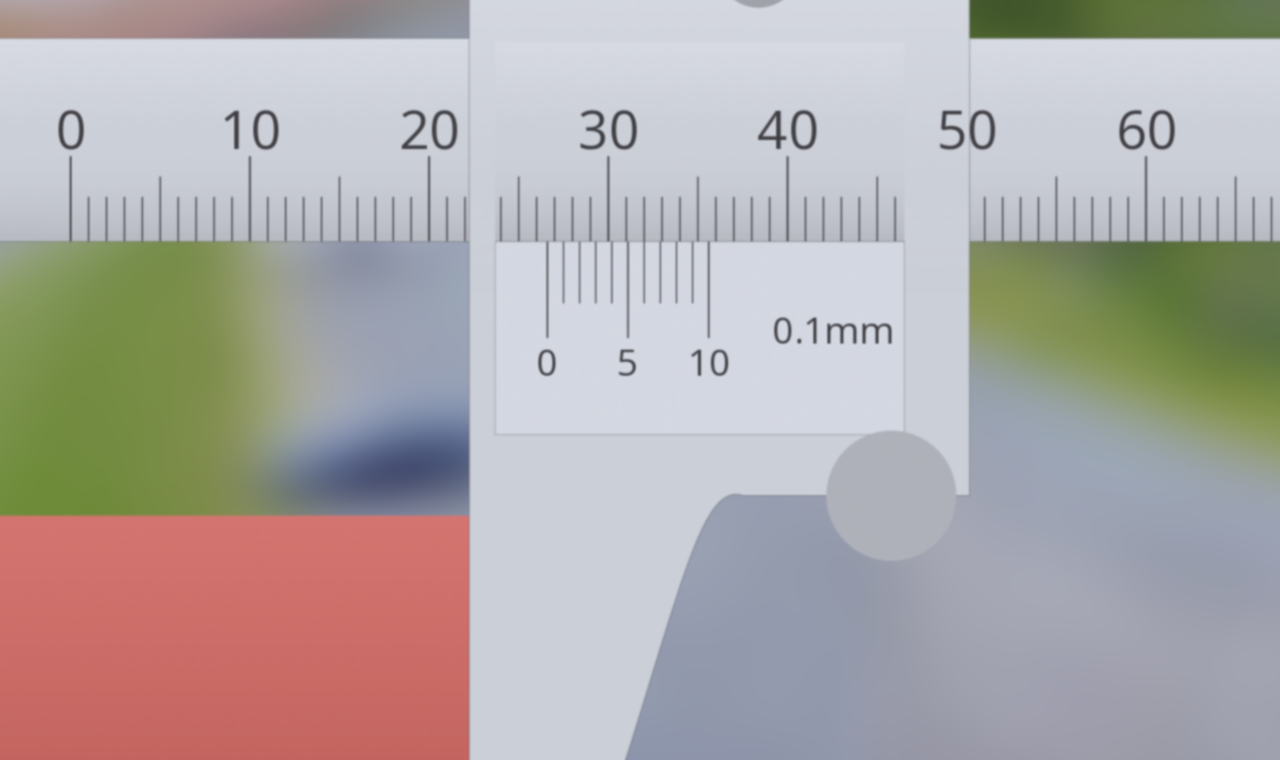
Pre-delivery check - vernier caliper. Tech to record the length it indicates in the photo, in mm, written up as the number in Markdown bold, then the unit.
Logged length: **26.6** mm
